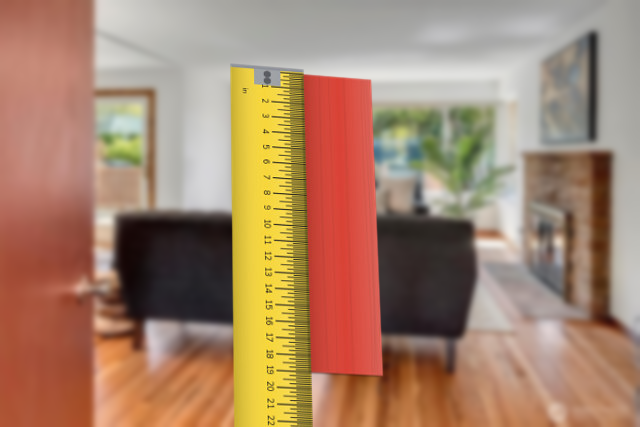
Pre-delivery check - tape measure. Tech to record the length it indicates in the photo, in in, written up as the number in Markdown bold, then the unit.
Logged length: **19** in
